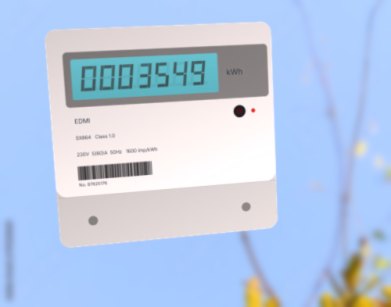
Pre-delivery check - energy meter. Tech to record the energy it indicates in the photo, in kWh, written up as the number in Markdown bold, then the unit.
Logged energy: **3549** kWh
